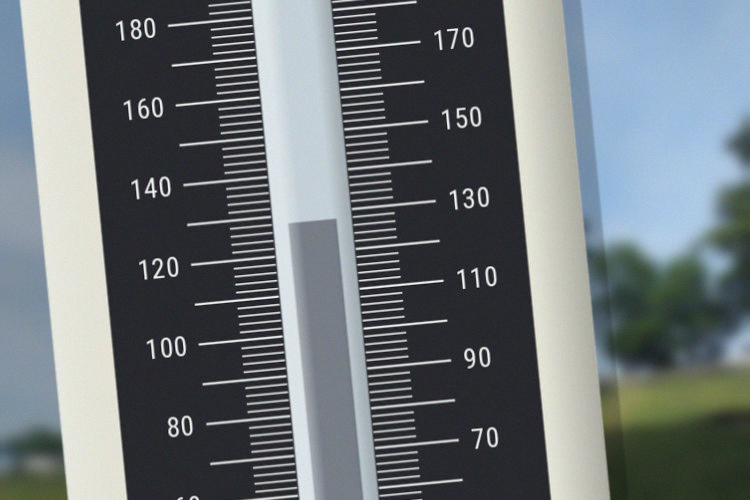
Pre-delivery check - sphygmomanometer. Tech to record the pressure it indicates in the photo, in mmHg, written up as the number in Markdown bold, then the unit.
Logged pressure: **128** mmHg
